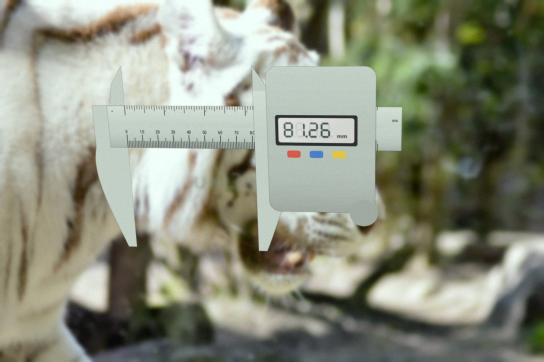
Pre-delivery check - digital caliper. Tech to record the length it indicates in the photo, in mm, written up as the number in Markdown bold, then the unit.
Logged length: **81.26** mm
